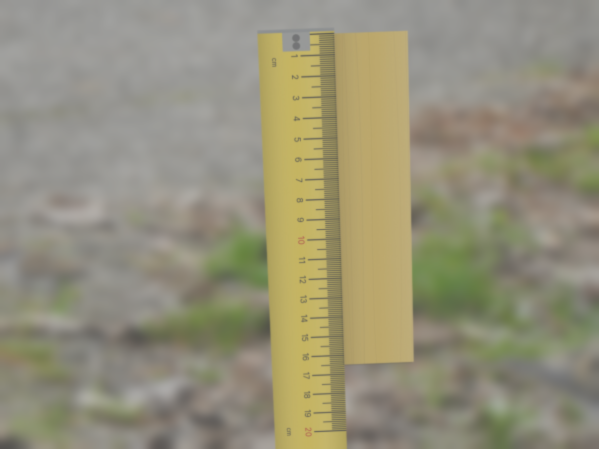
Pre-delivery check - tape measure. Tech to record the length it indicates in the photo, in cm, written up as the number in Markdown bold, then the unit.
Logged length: **16.5** cm
